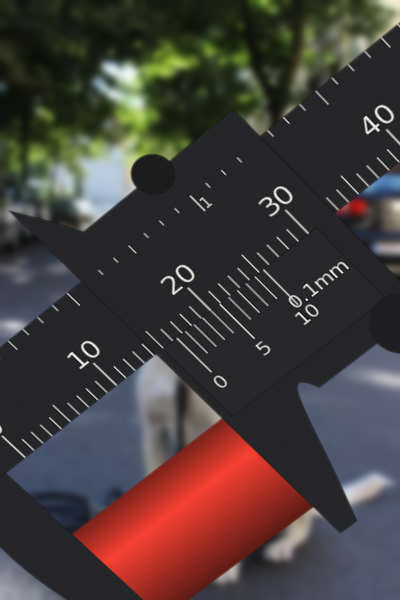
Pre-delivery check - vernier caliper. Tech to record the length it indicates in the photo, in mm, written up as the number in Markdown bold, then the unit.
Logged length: **16.4** mm
